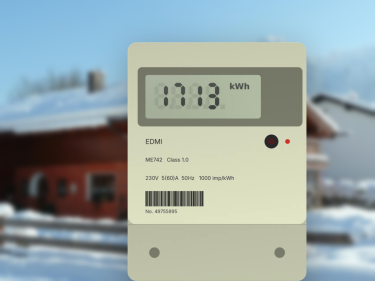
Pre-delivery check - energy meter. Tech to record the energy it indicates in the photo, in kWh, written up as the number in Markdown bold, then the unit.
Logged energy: **1713** kWh
